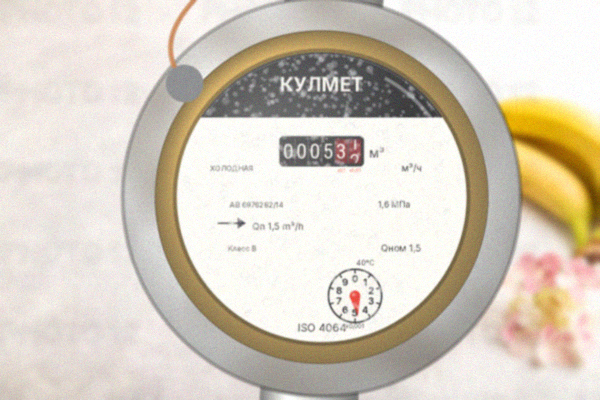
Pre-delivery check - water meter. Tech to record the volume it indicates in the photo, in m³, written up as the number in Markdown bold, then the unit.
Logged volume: **5.314** m³
